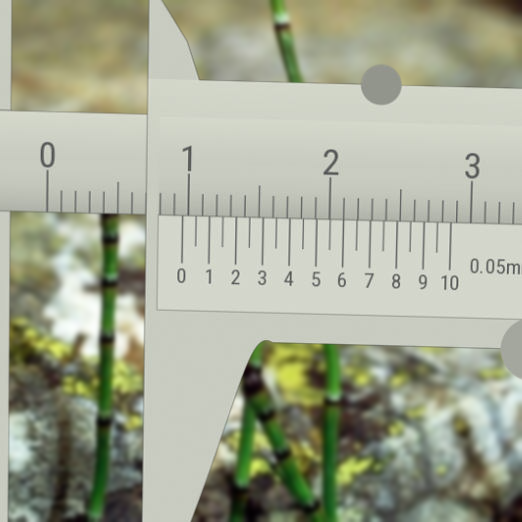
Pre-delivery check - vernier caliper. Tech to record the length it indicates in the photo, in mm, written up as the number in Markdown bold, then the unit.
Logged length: **9.6** mm
